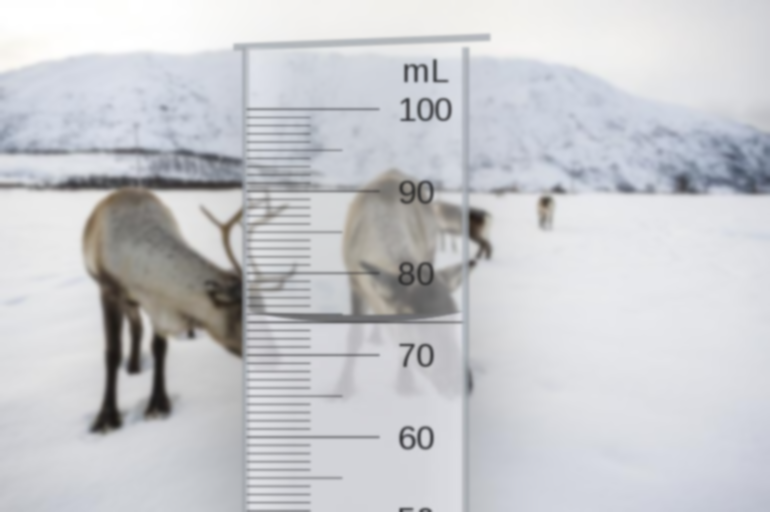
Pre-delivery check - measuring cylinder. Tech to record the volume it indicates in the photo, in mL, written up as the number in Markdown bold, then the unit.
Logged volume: **74** mL
